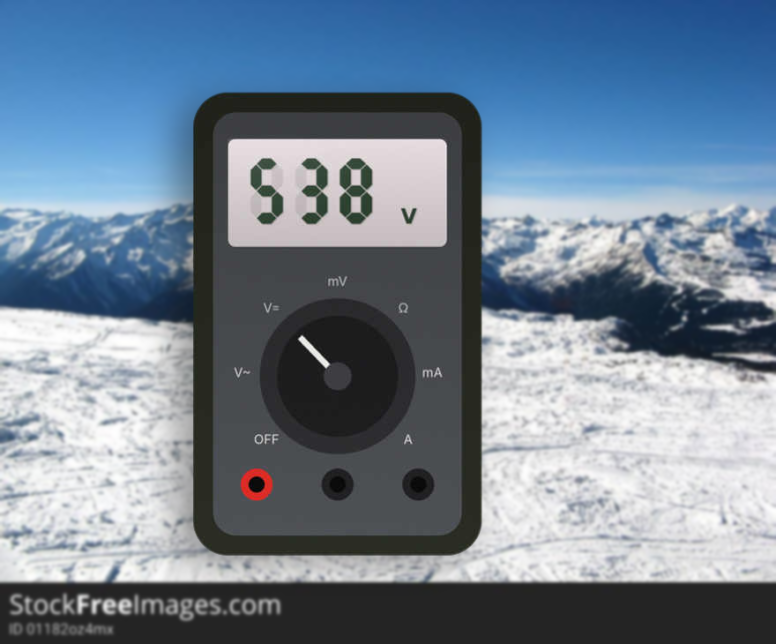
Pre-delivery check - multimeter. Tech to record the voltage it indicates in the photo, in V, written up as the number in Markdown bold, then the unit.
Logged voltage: **538** V
